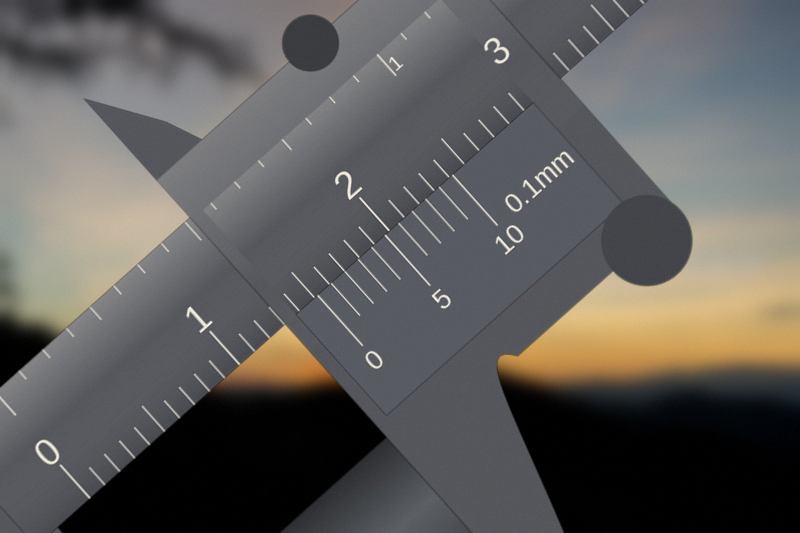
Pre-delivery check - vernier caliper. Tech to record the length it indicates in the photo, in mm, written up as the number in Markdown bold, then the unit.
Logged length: **15.2** mm
